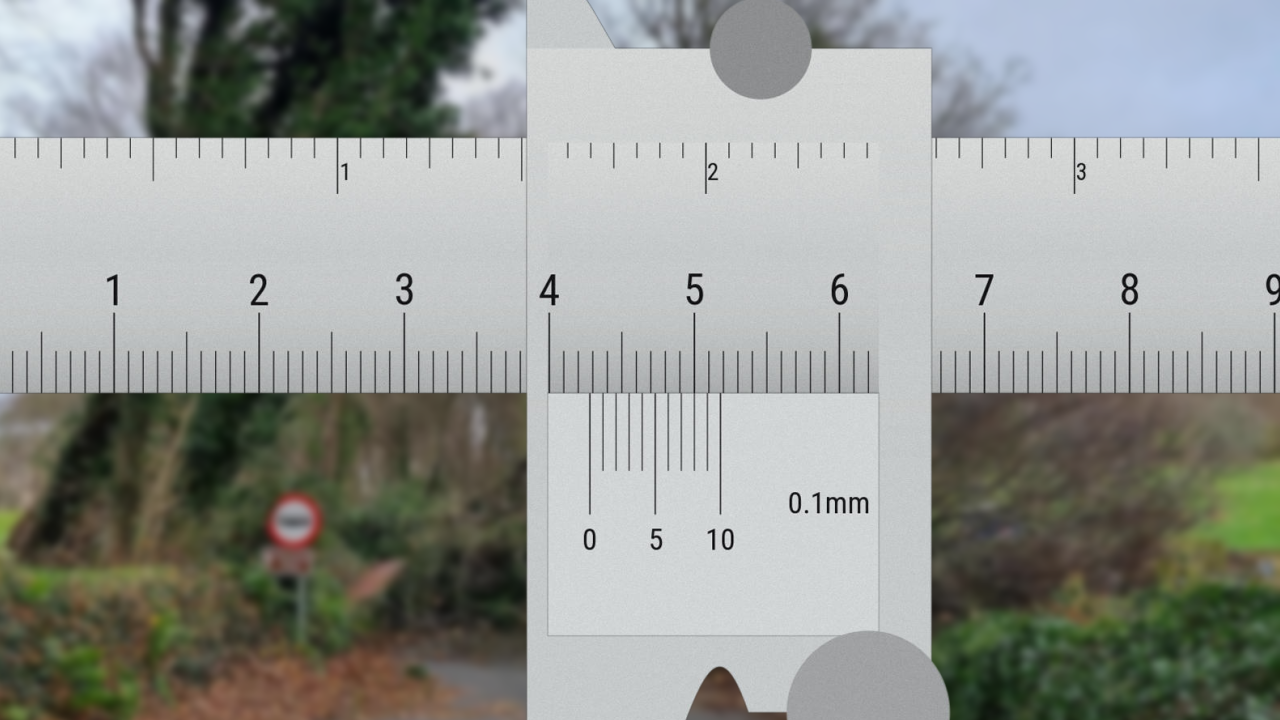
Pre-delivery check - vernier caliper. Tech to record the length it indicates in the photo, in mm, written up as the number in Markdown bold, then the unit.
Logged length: **42.8** mm
